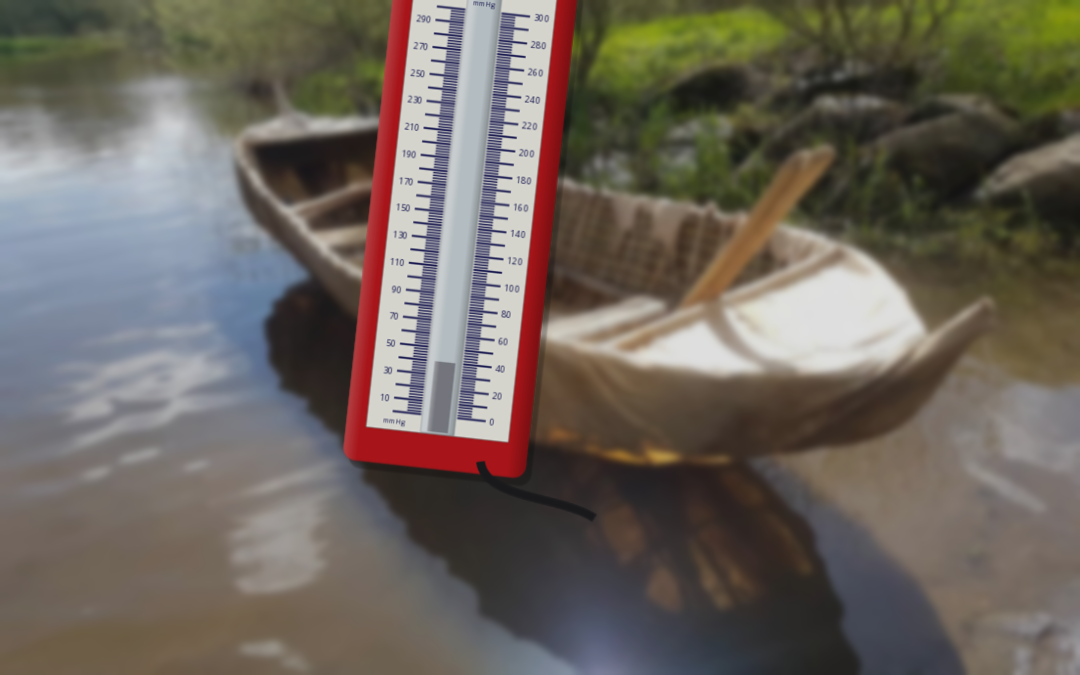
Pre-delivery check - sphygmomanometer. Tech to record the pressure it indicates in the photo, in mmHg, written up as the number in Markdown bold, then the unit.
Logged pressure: **40** mmHg
